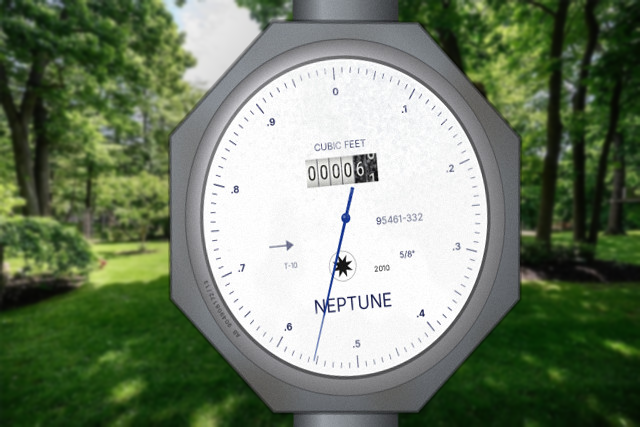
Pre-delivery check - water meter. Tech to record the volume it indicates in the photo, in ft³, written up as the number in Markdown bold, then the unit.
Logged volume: **60.55** ft³
